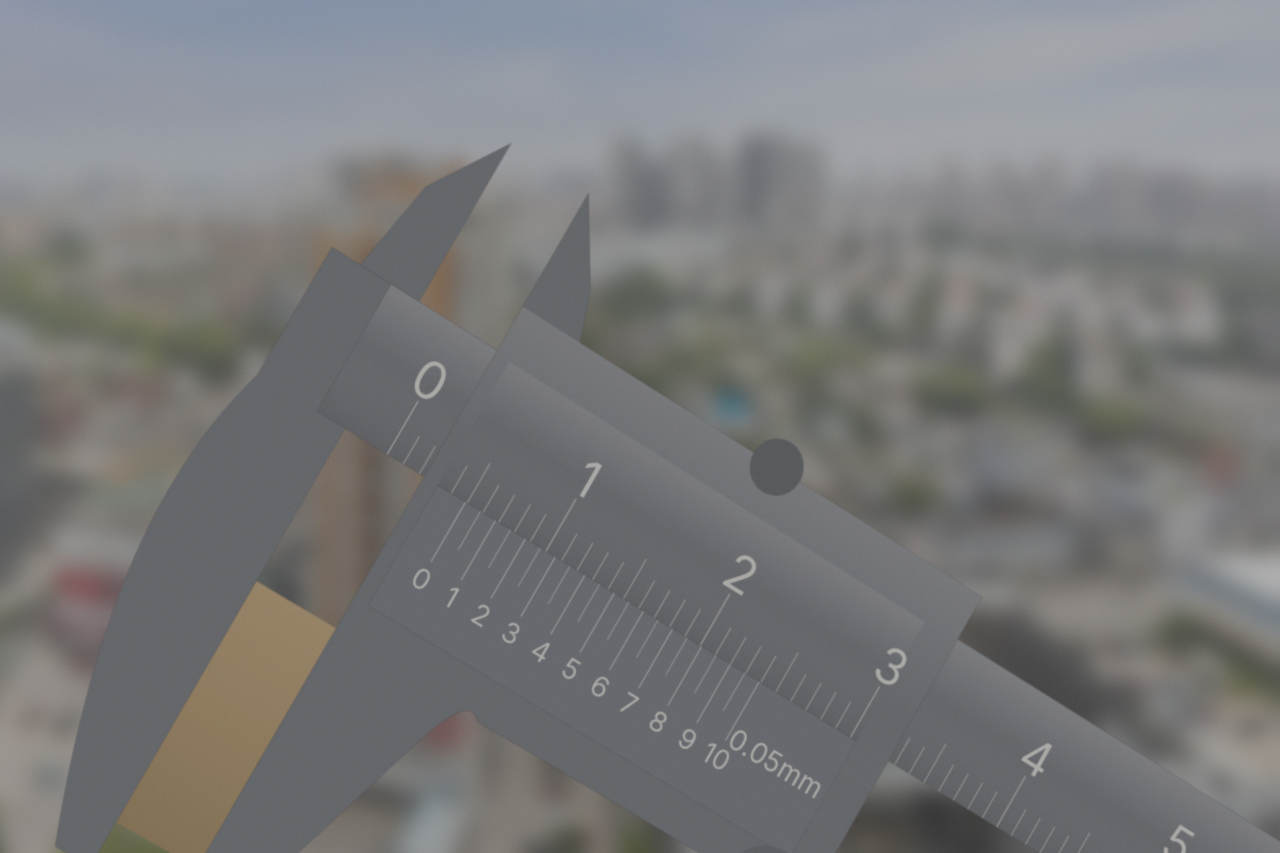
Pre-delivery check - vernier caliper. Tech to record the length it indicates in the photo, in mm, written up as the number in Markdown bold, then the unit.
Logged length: **4.9** mm
